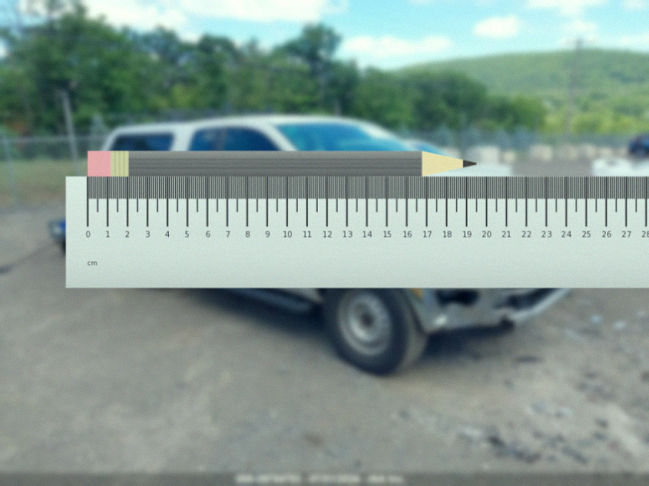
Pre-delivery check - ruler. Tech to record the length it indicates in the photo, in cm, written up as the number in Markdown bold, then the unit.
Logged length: **19.5** cm
